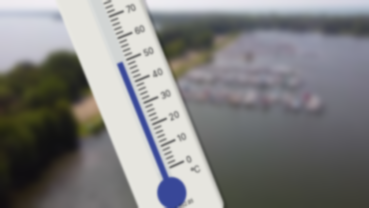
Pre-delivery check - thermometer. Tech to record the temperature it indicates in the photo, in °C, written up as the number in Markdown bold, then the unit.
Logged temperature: **50** °C
